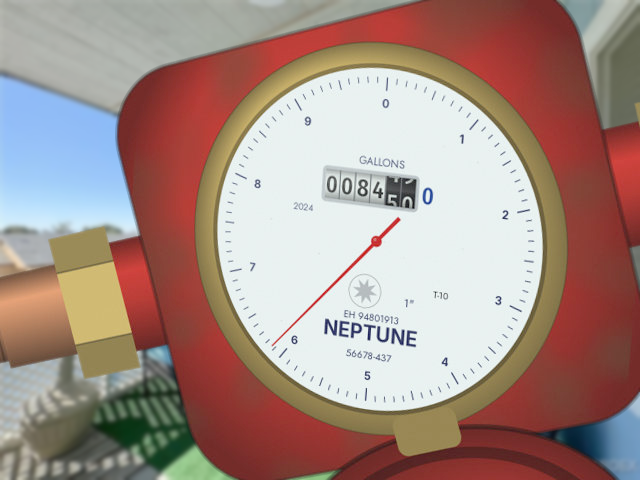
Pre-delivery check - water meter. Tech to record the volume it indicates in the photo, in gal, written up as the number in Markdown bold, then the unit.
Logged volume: **84496.1** gal
